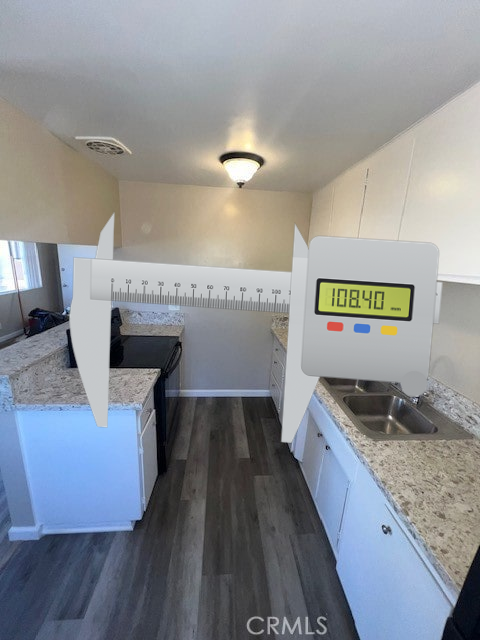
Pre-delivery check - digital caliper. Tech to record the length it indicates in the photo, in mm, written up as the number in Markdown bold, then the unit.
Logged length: **108.40** mm
